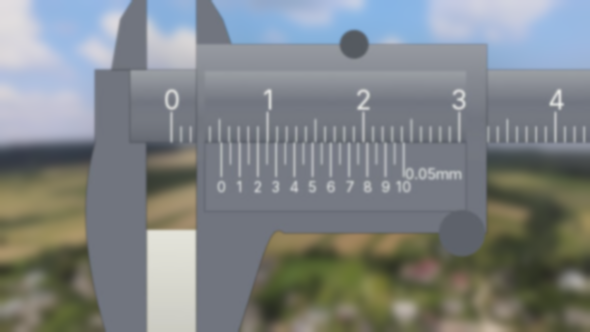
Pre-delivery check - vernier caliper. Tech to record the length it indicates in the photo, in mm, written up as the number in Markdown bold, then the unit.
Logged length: **5.2** mm
